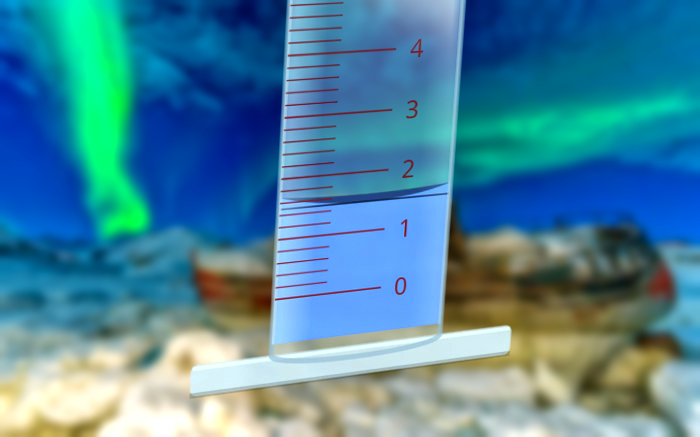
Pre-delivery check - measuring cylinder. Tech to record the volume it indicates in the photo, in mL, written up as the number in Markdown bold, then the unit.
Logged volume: **1.5** mL
